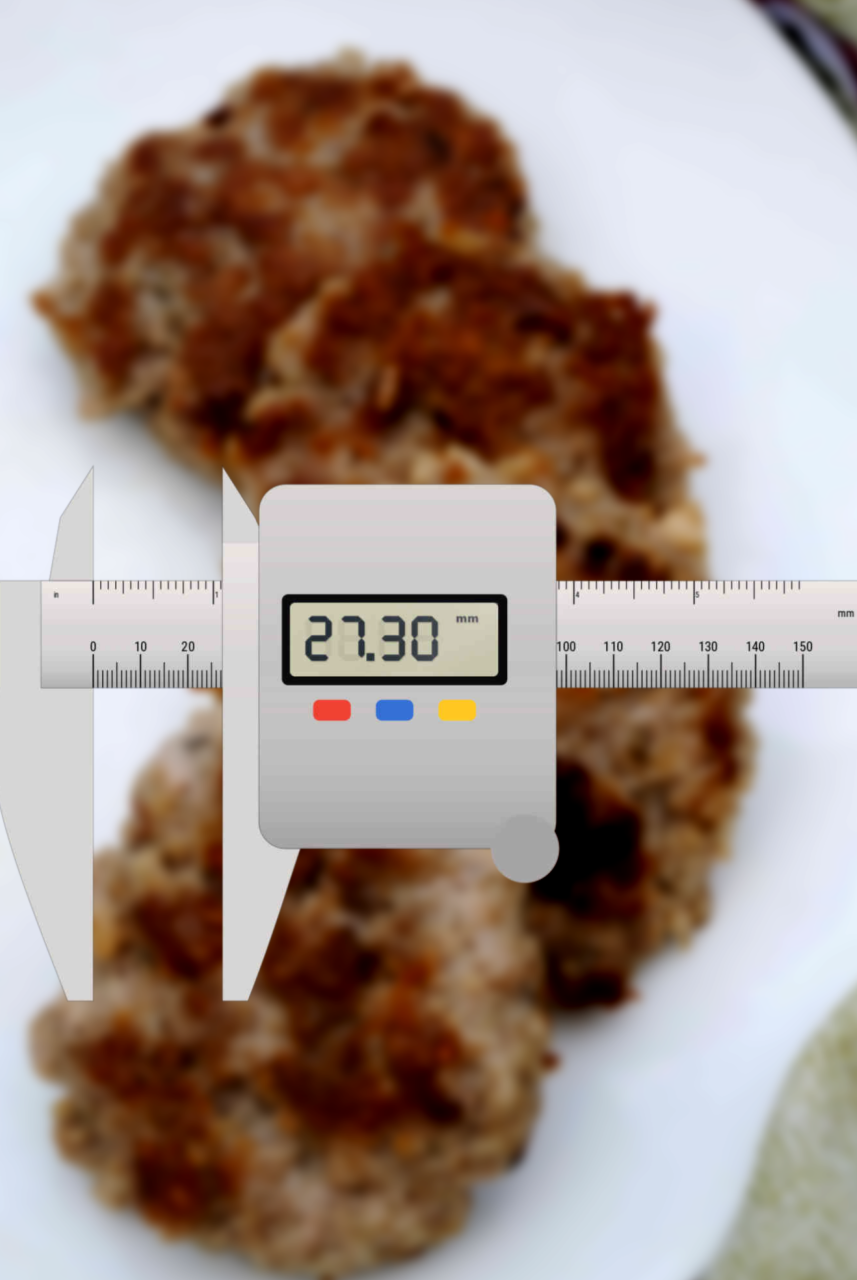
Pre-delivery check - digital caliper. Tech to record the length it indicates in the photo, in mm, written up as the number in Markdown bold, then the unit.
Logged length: **27.30** mm
